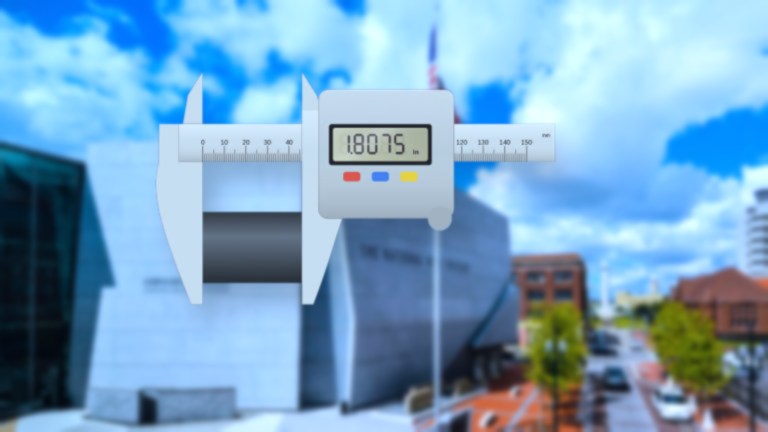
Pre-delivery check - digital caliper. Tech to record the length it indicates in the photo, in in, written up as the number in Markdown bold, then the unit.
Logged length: **1.8075** in
